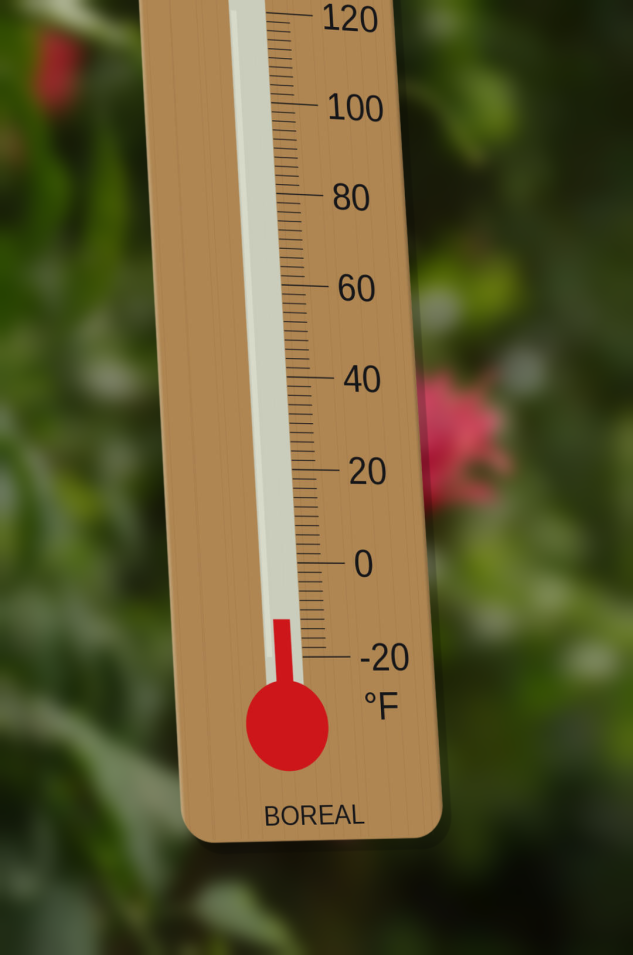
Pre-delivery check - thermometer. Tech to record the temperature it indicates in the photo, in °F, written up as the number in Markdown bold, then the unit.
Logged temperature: **-12** °F
